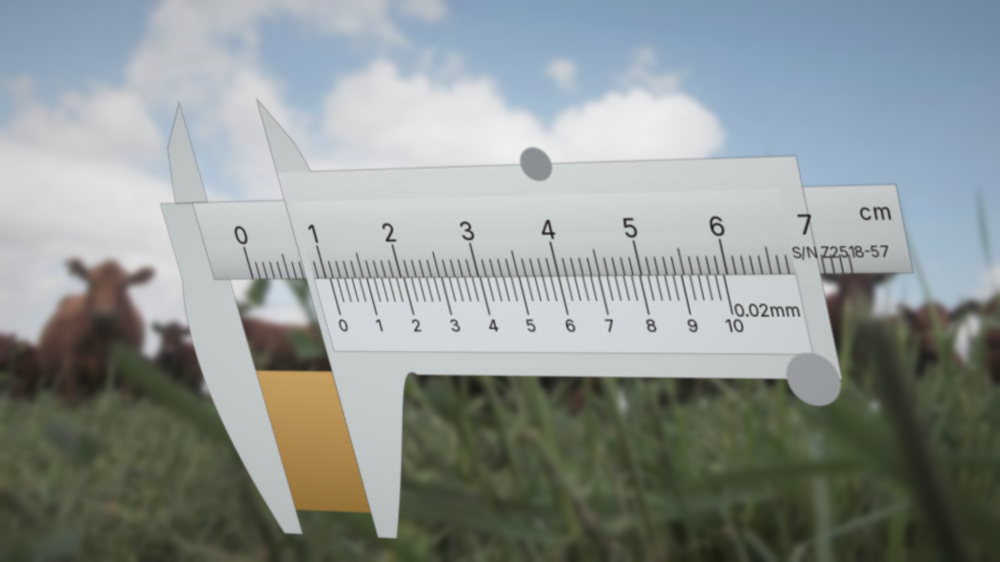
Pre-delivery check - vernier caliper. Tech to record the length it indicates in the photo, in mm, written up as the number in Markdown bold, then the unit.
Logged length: **10.6** mm
